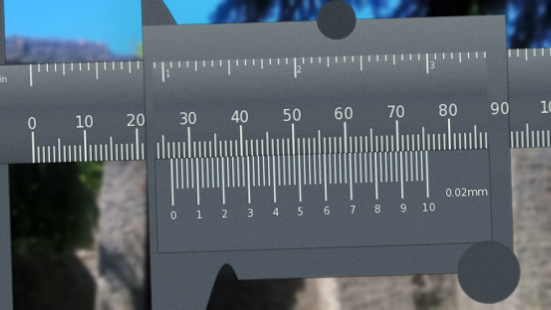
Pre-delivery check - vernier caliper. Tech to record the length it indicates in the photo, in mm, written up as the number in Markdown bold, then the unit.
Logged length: **26.5** mm
